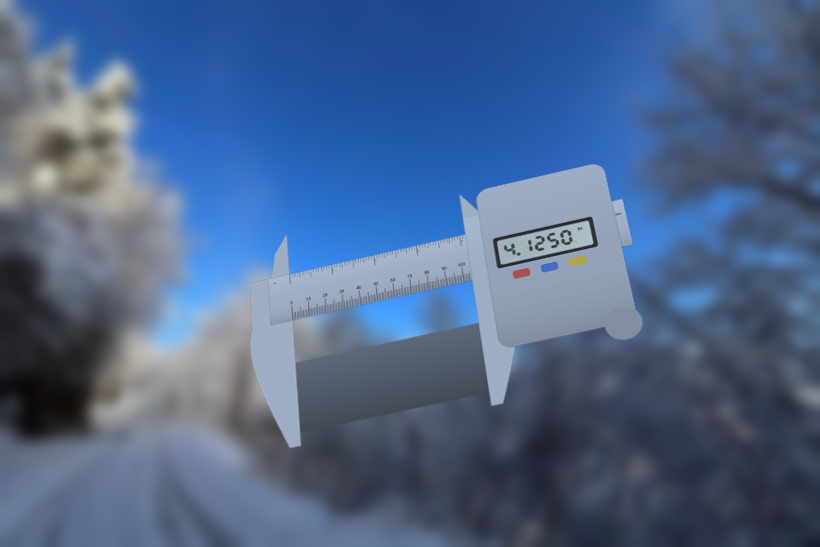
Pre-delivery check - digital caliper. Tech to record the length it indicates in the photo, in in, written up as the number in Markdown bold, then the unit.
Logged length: **4.1250** in
